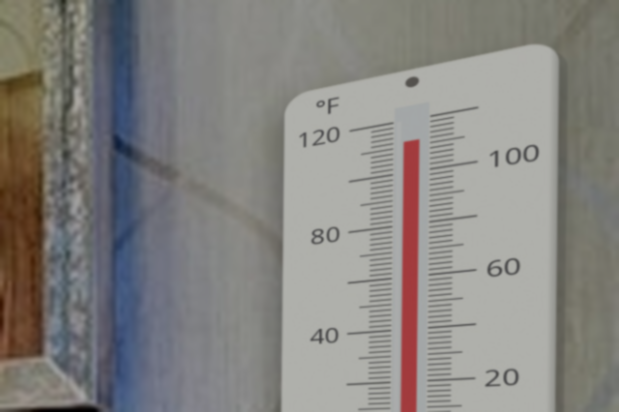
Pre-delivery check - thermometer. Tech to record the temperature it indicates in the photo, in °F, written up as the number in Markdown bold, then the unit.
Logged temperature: **112** °F
